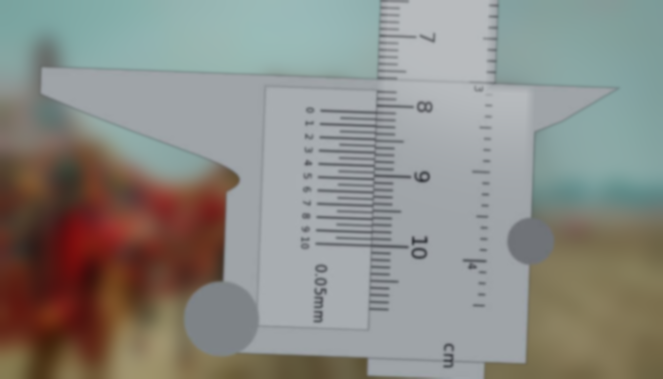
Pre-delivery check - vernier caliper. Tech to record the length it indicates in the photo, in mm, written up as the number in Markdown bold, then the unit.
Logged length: **81.0** mm
